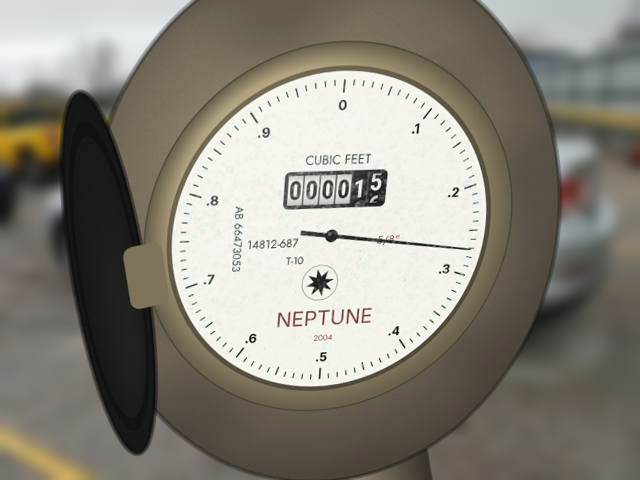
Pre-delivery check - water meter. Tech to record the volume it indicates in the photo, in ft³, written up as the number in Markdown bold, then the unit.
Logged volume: **15.27** ft³
